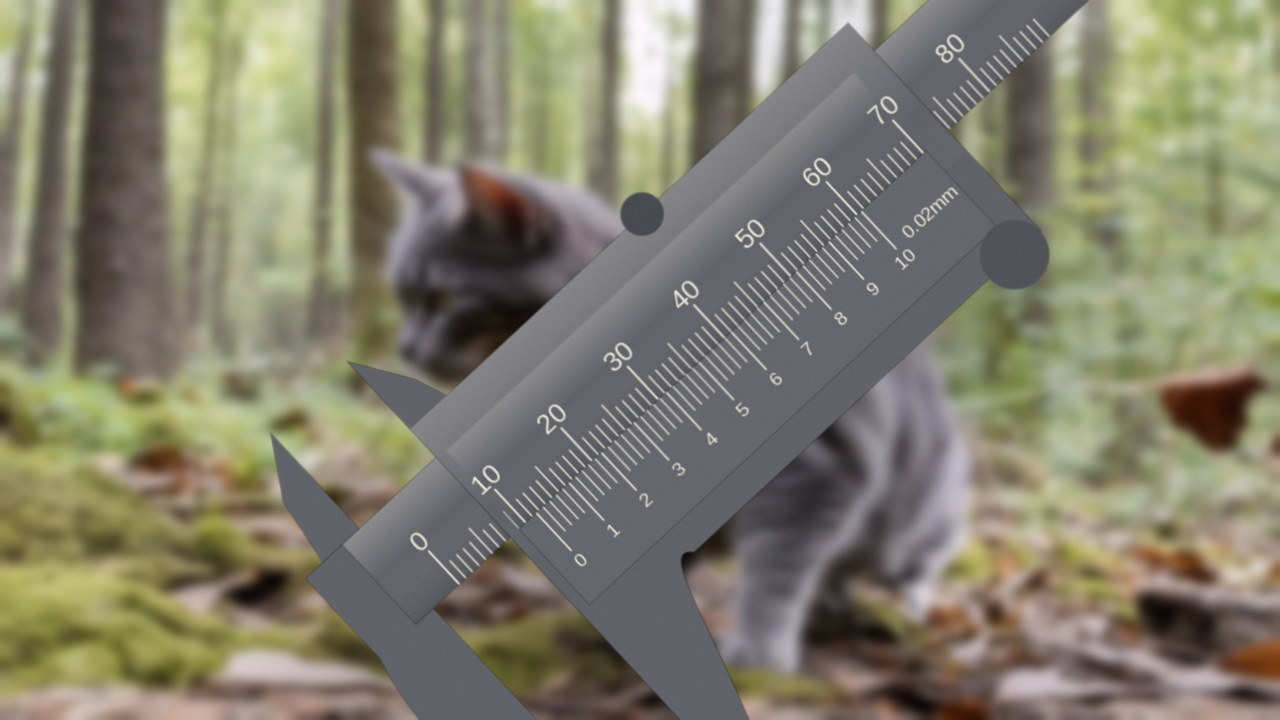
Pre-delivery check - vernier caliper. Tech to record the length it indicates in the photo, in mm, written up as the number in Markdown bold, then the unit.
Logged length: **11.6** mm
